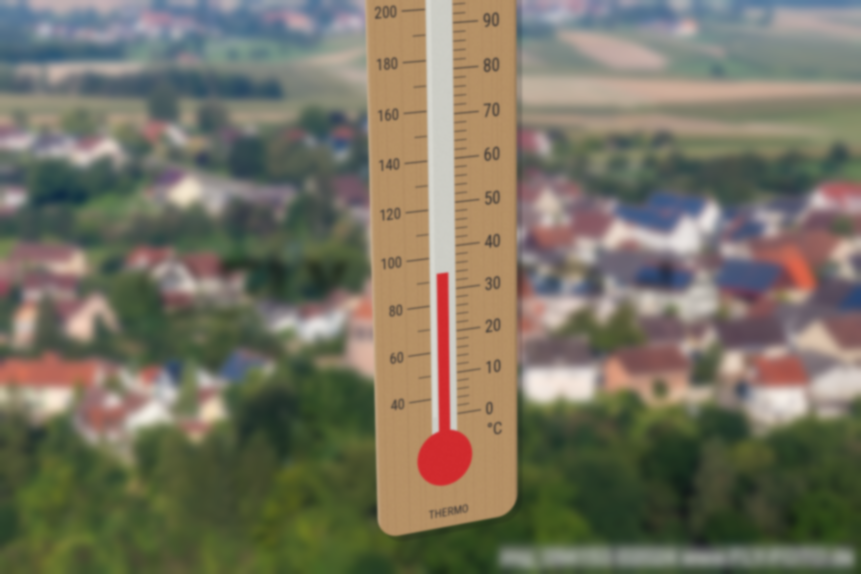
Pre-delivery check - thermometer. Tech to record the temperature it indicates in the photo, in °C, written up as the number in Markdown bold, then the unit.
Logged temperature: **34** °C
